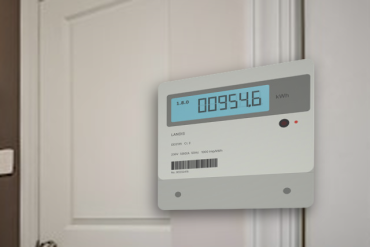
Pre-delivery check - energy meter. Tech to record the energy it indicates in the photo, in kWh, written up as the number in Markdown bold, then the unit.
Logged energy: **954.6** kWh
